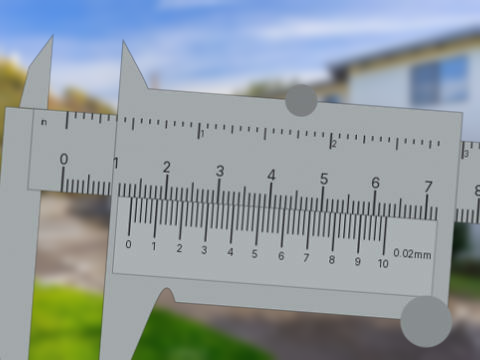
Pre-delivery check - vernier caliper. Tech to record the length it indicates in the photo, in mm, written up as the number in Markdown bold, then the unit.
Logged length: **13.5** mm
